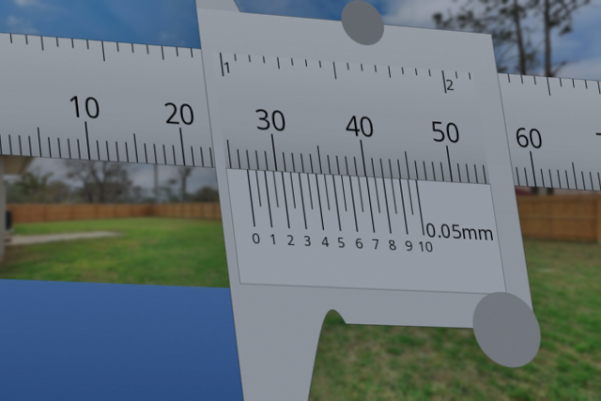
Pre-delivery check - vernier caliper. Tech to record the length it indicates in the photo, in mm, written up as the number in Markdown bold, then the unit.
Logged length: **26.8** mm
